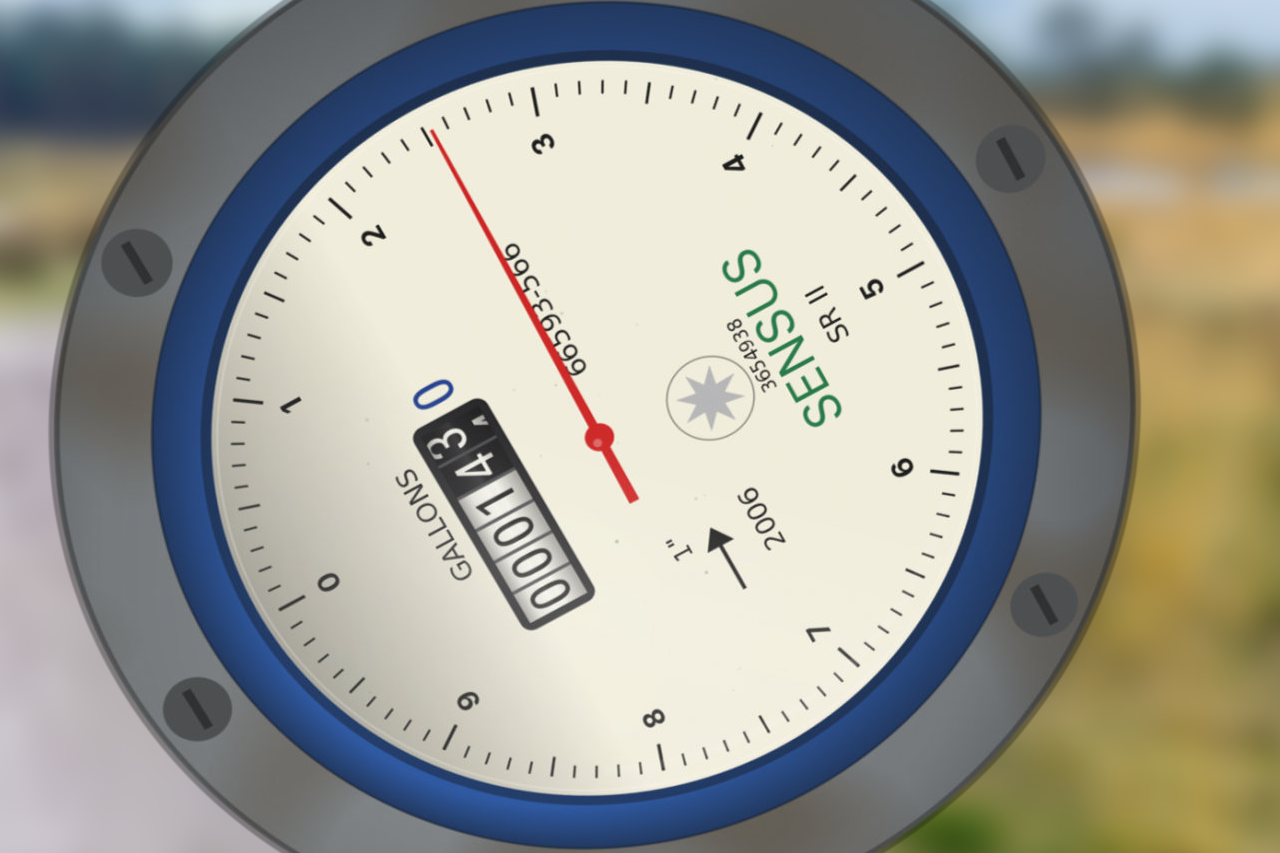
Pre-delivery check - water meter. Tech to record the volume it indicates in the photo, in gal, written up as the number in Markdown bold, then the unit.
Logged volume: **1432.5** gal
